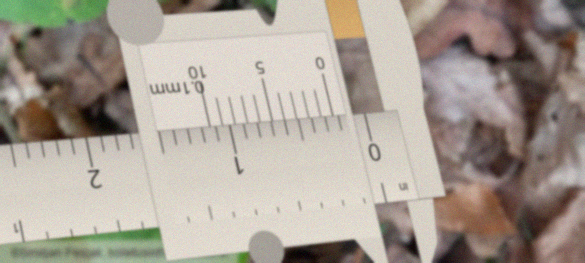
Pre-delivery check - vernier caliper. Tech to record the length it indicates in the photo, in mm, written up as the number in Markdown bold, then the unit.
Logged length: **2.4** mm
